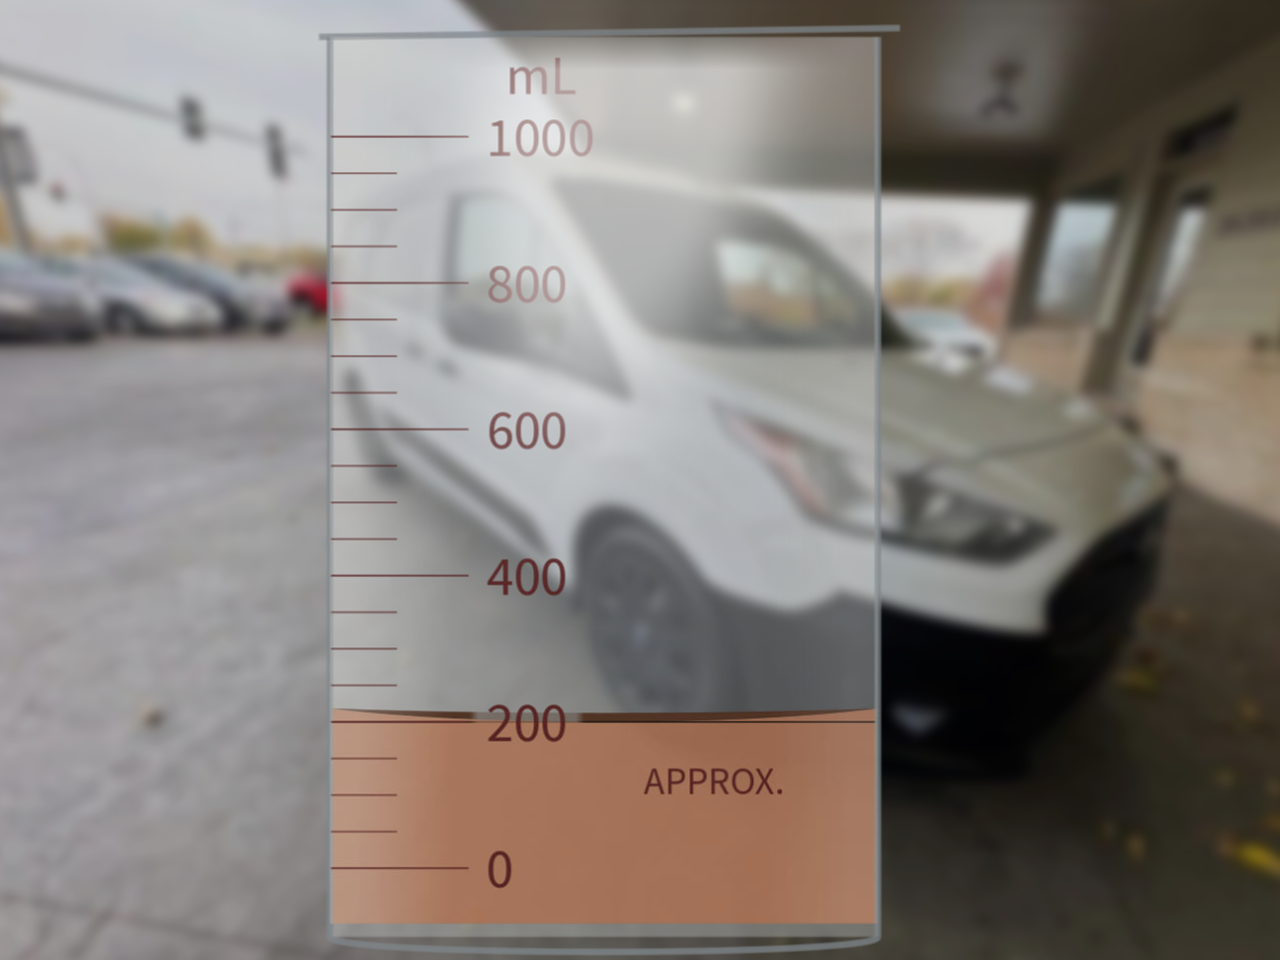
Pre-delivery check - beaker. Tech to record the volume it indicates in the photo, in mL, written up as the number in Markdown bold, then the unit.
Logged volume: **200** mL
